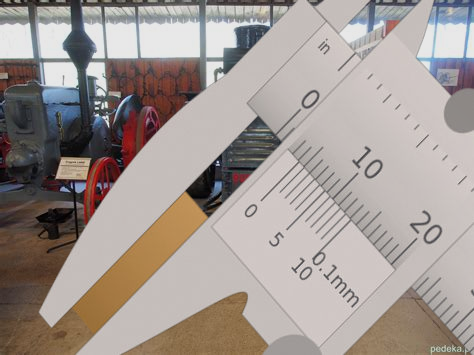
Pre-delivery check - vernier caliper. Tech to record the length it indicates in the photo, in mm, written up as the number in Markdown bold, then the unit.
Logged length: **4.2** mm
